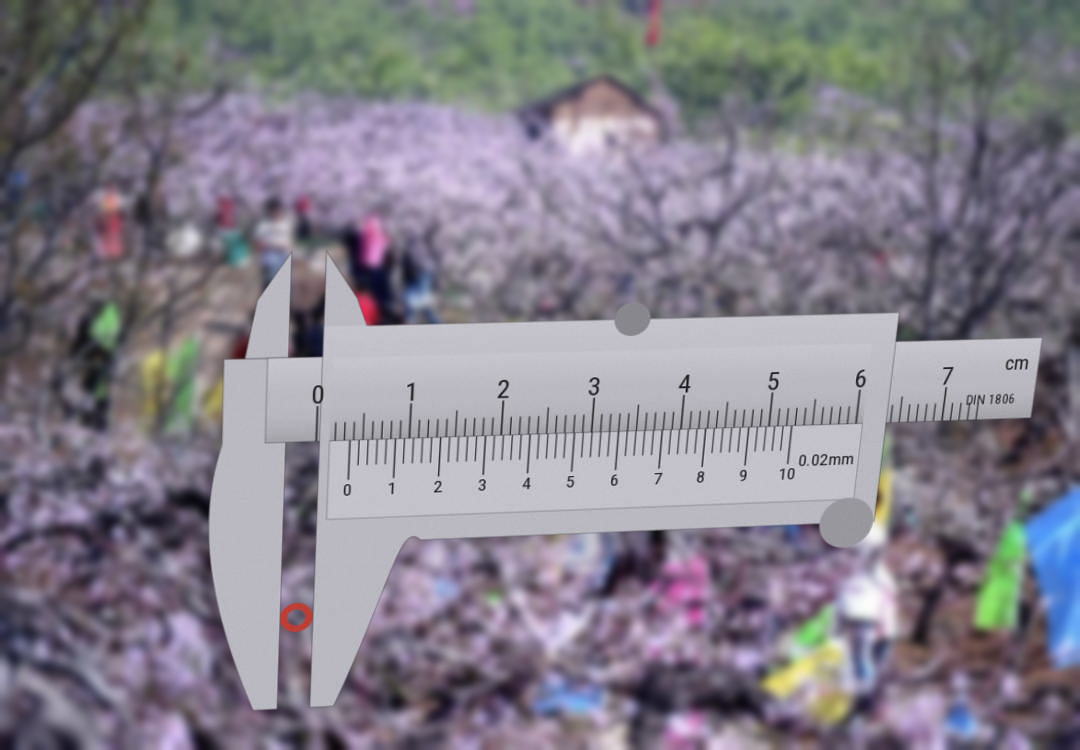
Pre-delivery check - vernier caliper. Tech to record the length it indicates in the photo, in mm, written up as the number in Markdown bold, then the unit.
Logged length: **3.6** mm
